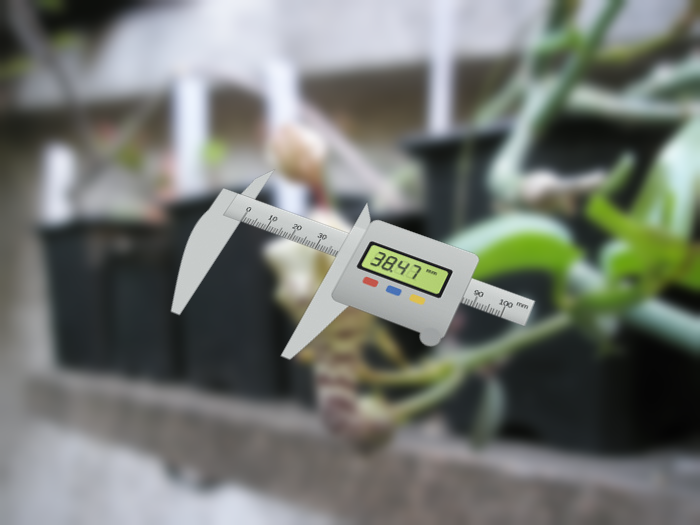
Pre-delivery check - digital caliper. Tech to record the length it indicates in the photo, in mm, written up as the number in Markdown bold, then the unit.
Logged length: **38.47** mm
